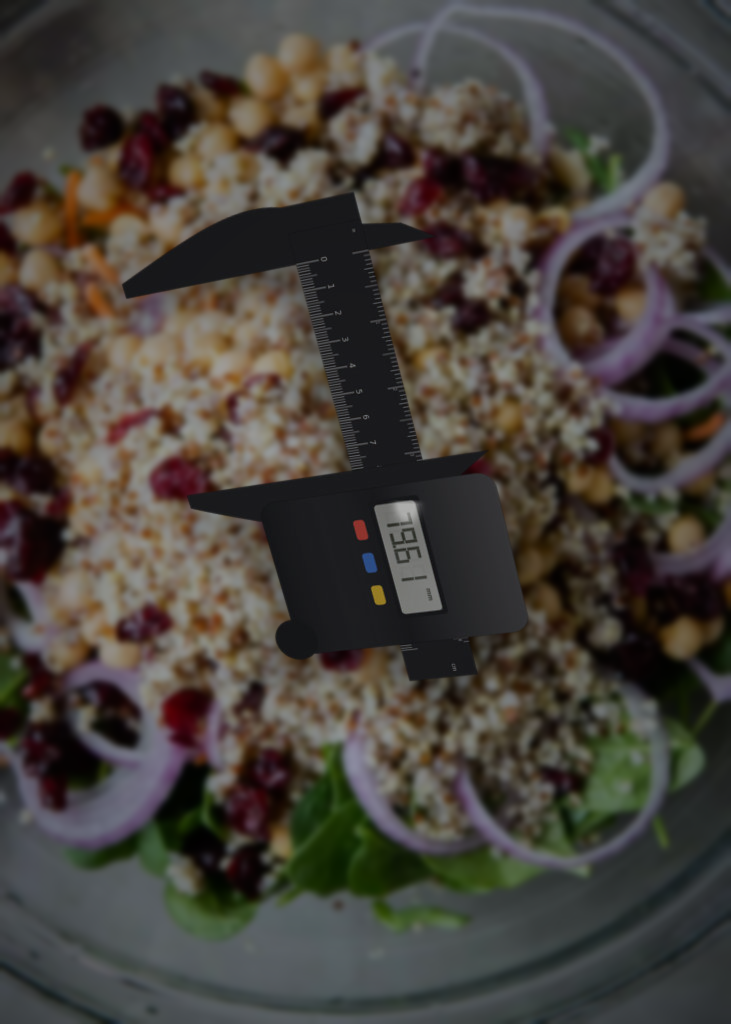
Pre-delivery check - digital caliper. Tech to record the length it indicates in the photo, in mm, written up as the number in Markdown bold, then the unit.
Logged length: **79.61** mm
